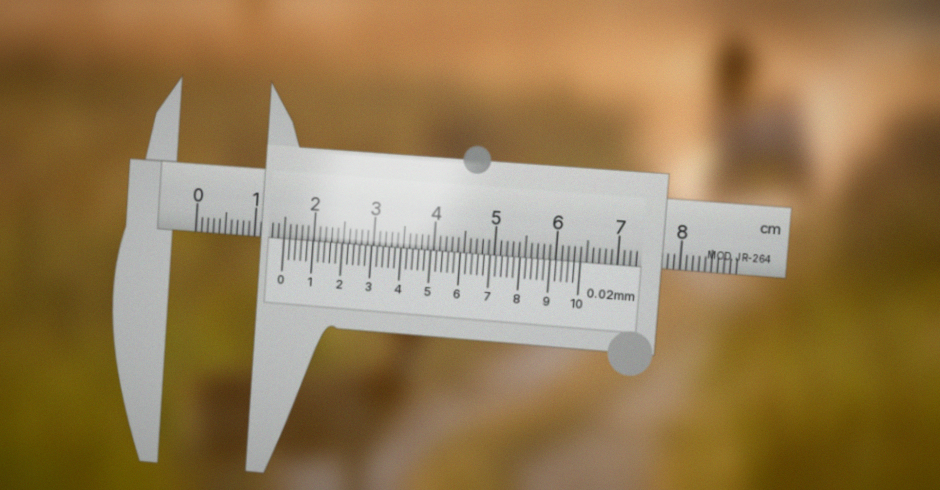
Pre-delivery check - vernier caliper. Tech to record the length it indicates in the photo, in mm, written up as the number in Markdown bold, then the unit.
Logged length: **15.0** mm
